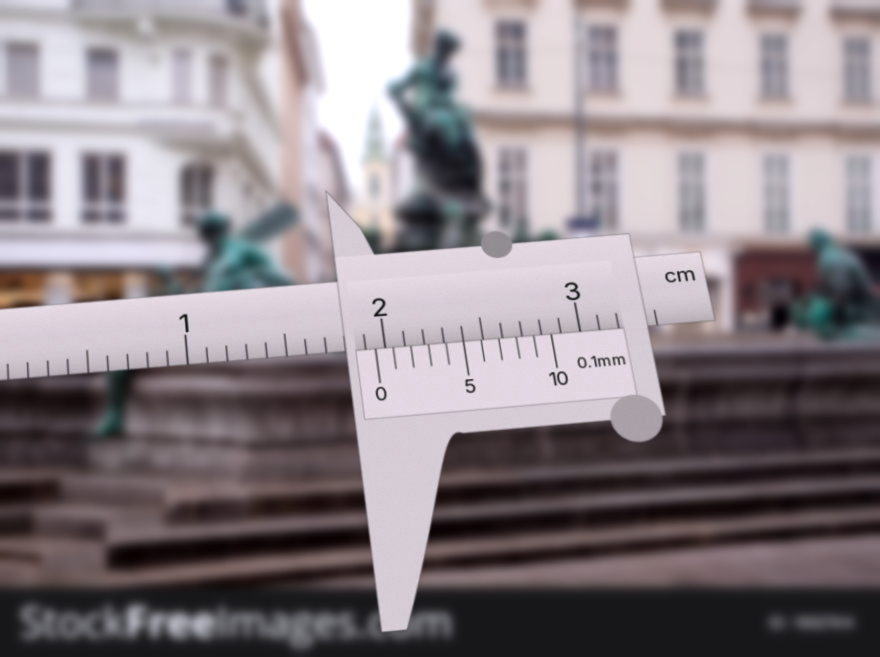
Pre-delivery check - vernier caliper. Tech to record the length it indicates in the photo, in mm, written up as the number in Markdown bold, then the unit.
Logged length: **19.5** mm
